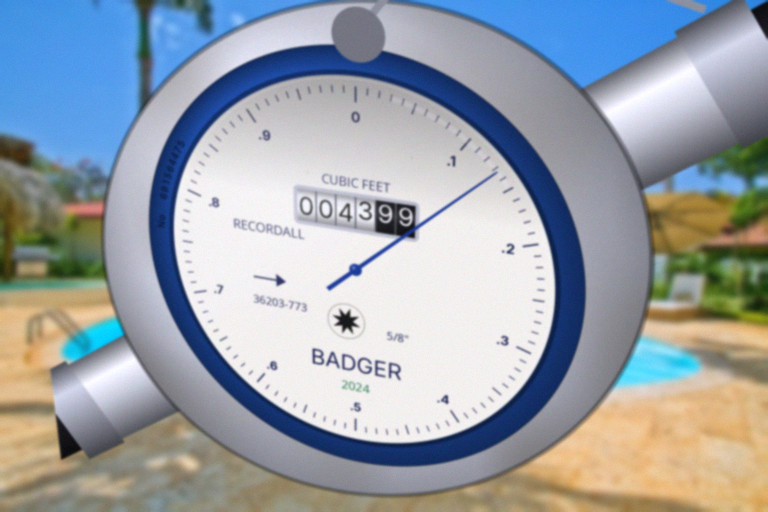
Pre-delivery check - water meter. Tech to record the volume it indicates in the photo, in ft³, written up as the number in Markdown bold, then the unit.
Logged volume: **4399.13** ft³
